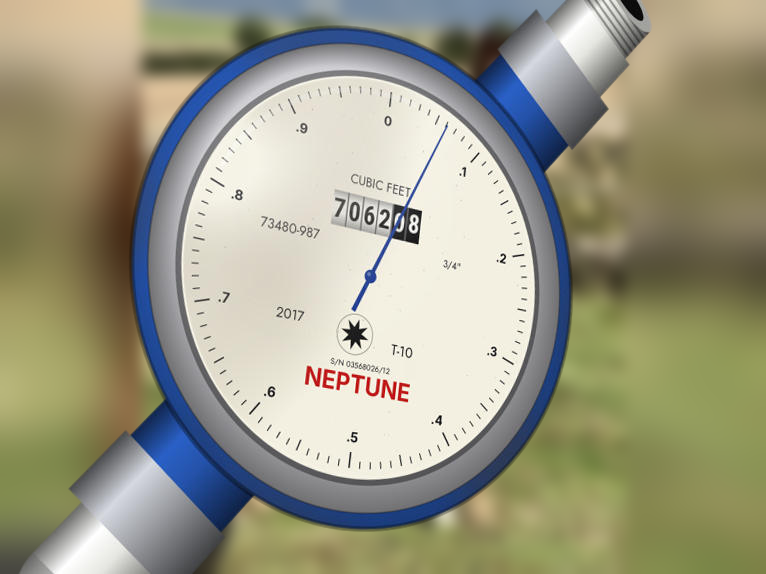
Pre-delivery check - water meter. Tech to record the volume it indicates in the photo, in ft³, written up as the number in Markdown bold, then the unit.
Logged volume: **706208.06** ft³
